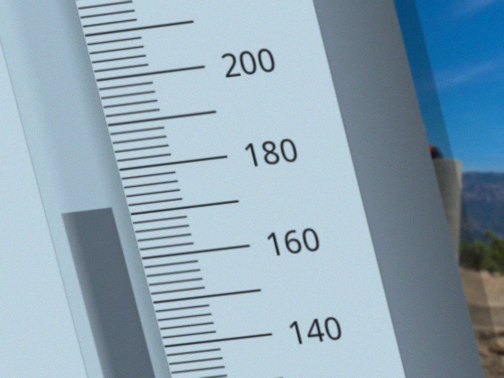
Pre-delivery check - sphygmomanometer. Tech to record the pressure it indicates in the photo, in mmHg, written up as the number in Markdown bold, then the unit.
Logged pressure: **172** mmHg
